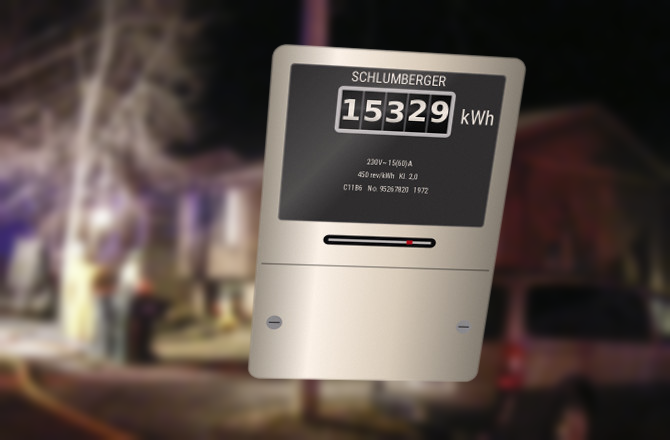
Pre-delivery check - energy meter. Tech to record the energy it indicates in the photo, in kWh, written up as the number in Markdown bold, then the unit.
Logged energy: **15329** kWh
